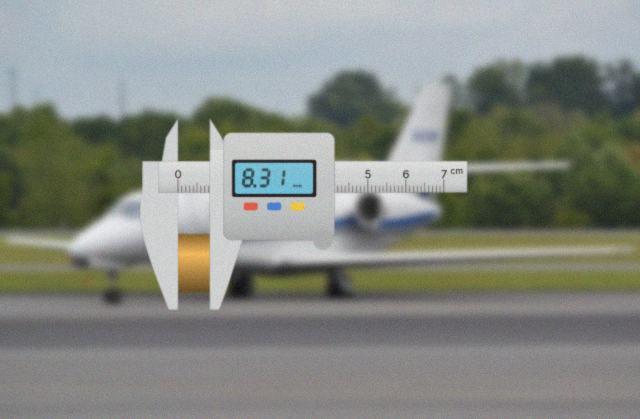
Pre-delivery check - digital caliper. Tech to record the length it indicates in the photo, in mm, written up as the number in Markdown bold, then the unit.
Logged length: **8.31** mm
